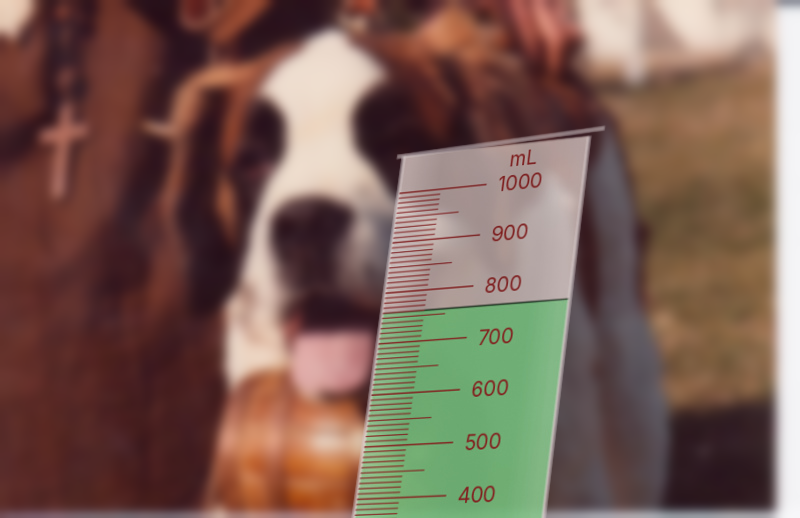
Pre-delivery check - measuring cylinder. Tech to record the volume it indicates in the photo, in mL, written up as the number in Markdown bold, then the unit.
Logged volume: **760** mL
